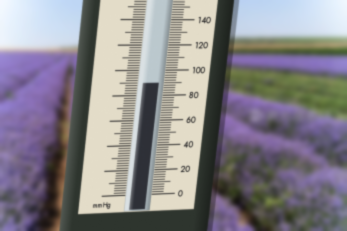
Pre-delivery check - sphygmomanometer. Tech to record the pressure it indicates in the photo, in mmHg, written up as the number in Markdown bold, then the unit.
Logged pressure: **90** mmHg
